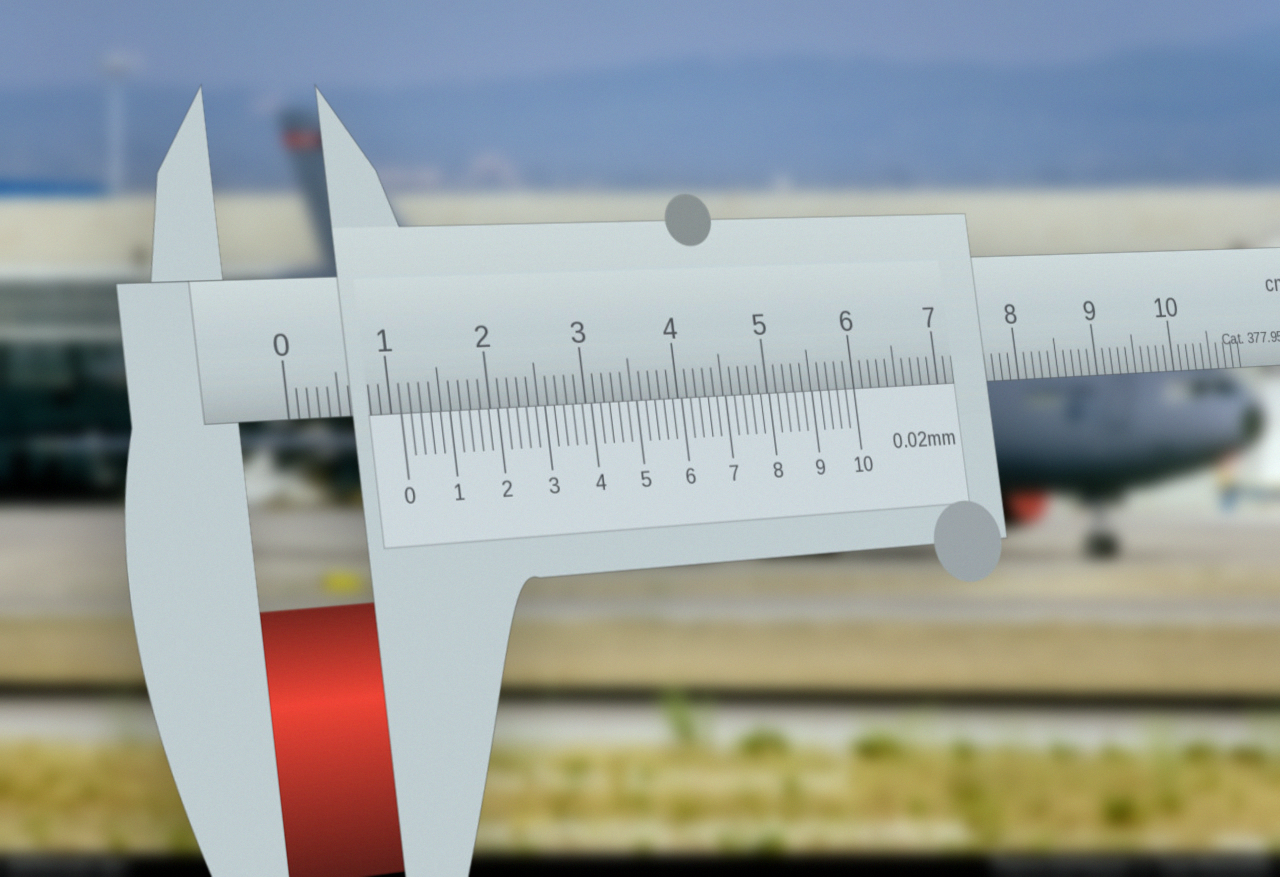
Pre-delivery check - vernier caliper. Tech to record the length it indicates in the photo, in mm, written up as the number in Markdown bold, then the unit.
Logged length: **11.0** mm
